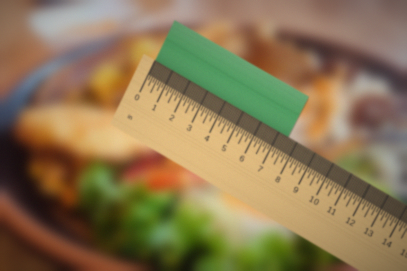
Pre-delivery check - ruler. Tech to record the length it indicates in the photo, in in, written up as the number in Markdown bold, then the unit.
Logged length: **7.5** in
